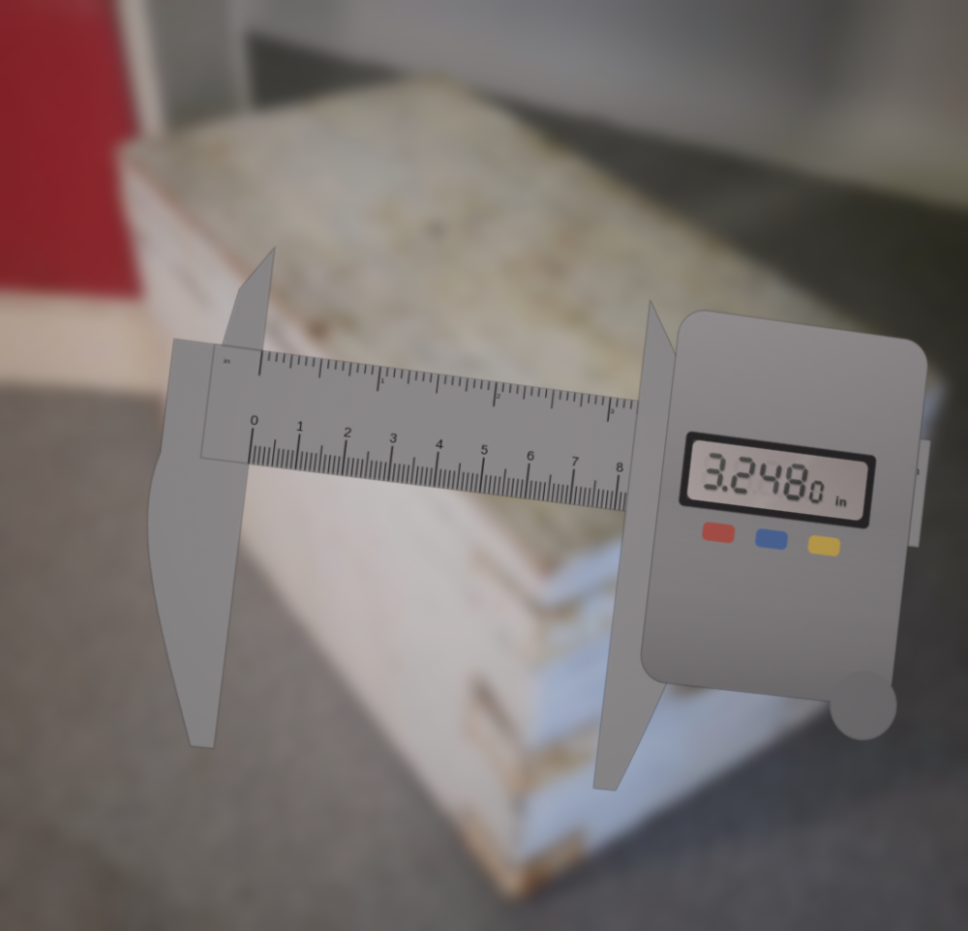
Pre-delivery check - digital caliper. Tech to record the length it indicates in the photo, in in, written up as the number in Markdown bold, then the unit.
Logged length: **3.2480** in
